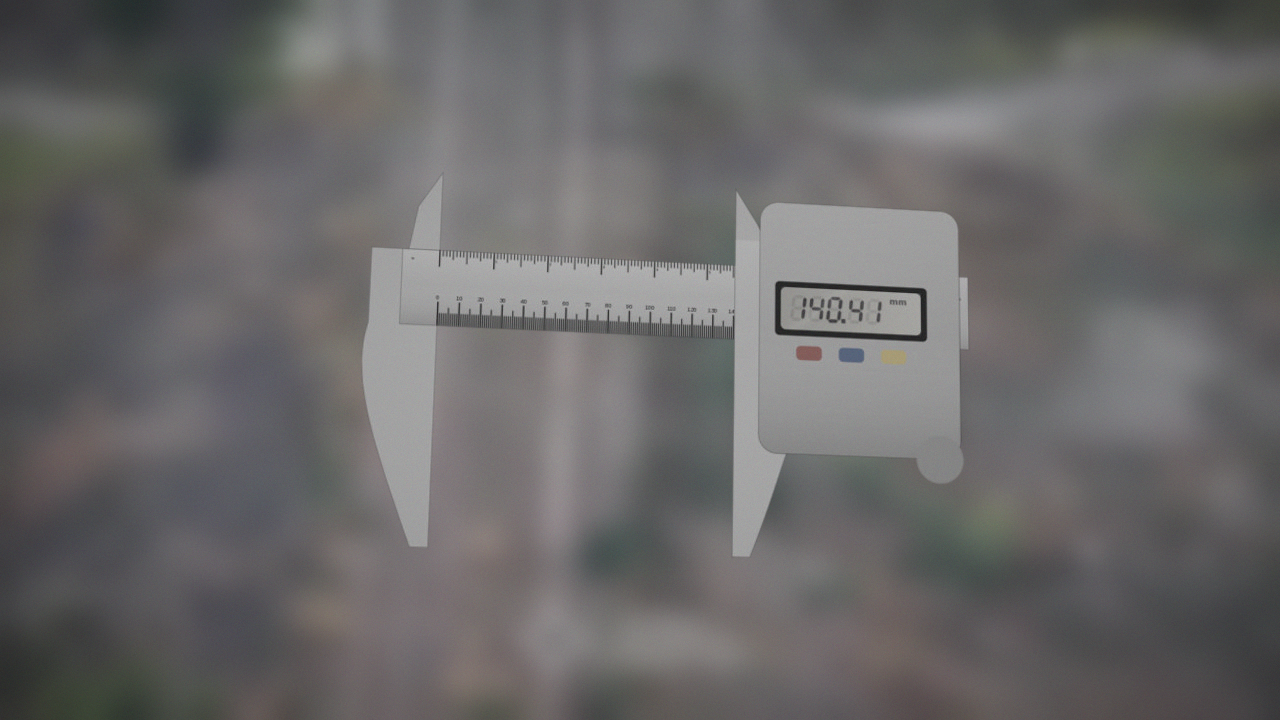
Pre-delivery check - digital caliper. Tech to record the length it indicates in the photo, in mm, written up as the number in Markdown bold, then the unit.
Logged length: **140.41** mm
